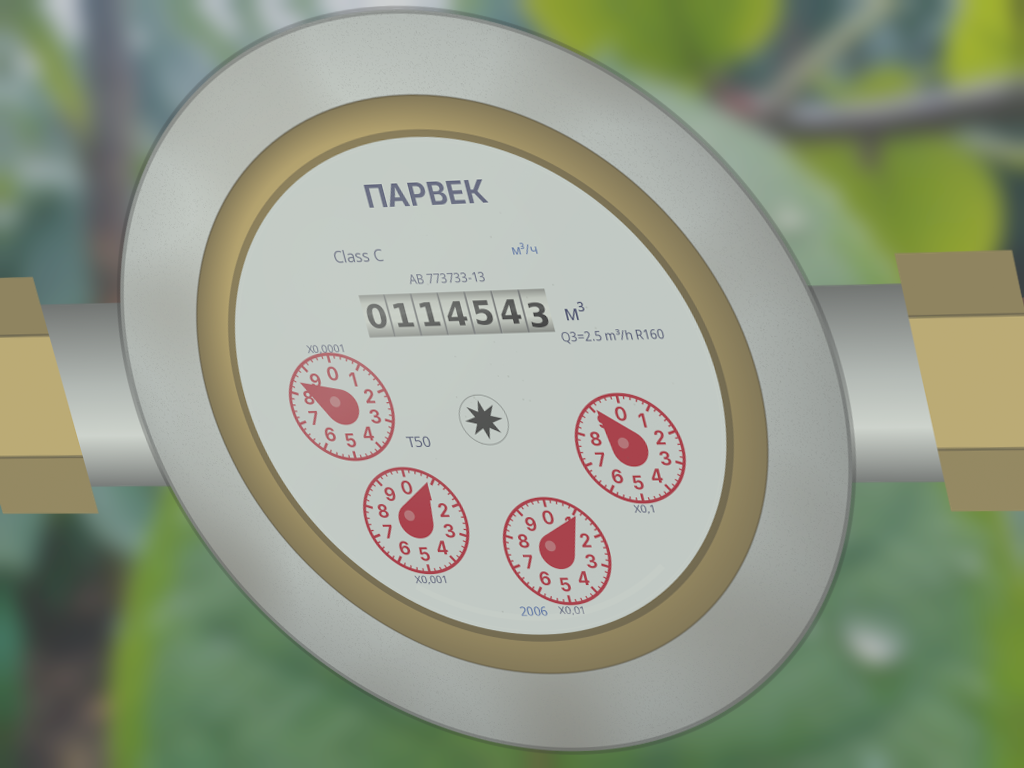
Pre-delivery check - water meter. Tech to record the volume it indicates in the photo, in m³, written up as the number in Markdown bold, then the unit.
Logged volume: **114542.9108** m³
